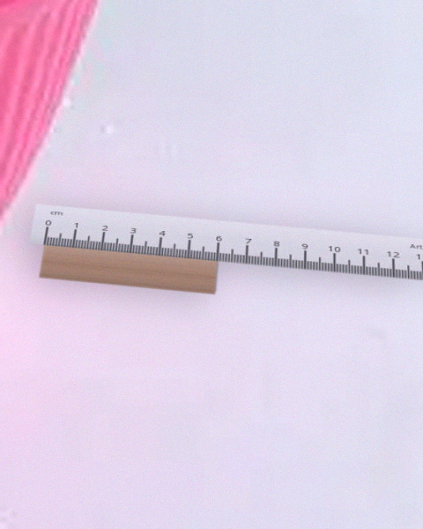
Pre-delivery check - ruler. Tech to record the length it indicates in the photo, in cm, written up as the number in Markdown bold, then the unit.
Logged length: **6** cm
